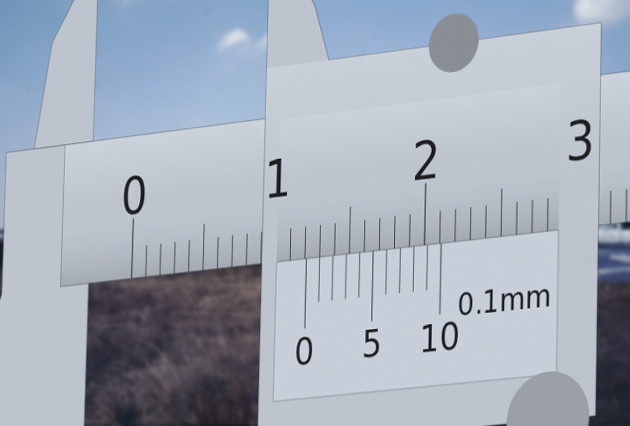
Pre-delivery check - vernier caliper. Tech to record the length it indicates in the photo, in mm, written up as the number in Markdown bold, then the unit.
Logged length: **12.1** mm
